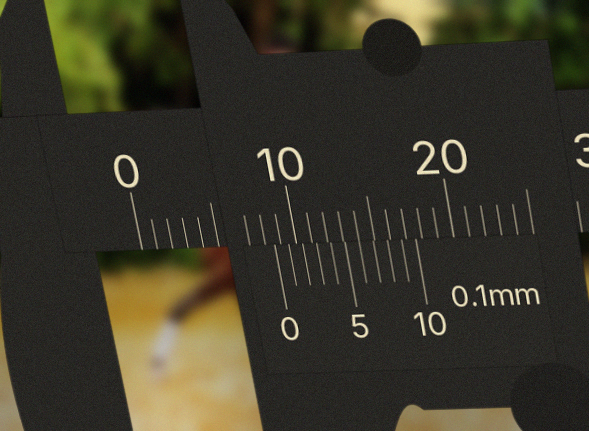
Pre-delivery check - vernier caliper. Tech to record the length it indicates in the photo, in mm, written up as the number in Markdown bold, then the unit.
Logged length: **8.6** mm
